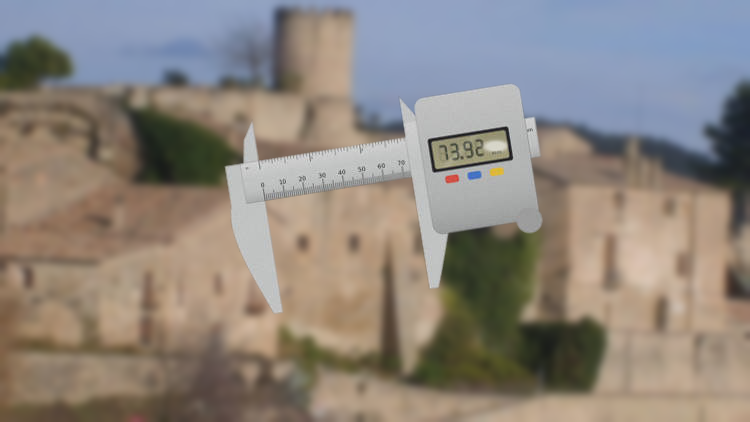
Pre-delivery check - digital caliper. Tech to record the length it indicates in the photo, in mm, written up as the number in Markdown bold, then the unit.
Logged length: **73.92** mm
